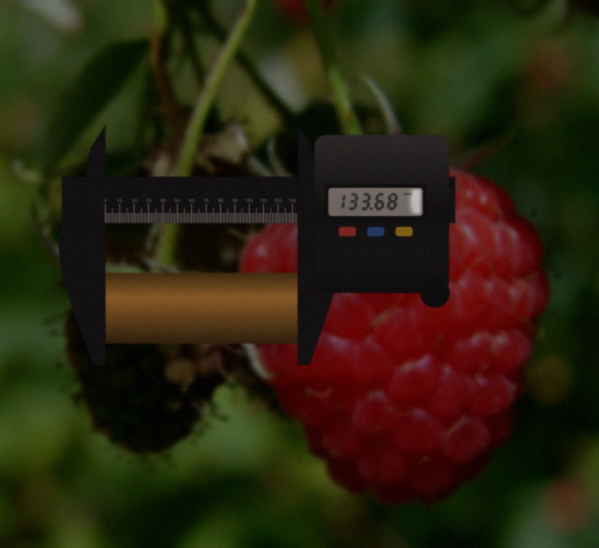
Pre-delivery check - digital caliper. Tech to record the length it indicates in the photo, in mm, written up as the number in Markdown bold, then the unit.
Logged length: **133.68** mm
